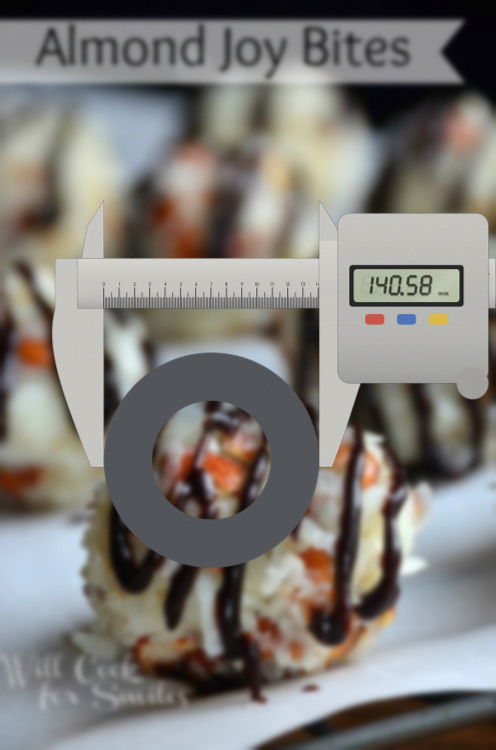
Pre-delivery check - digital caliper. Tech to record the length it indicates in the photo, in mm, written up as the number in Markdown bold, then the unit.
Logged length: **140.58** mm
